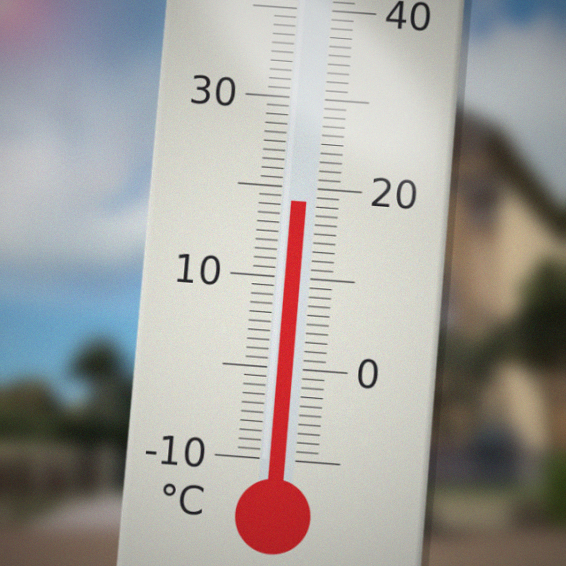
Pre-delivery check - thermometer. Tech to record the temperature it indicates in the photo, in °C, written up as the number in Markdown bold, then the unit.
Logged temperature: **18.5** °C
